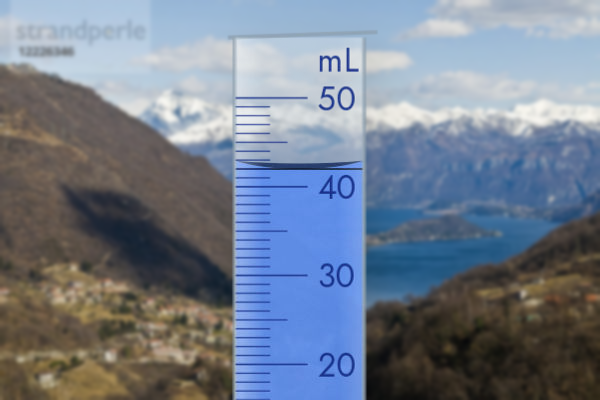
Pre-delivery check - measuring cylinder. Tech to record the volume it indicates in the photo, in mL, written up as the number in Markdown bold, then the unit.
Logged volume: **42** mL
